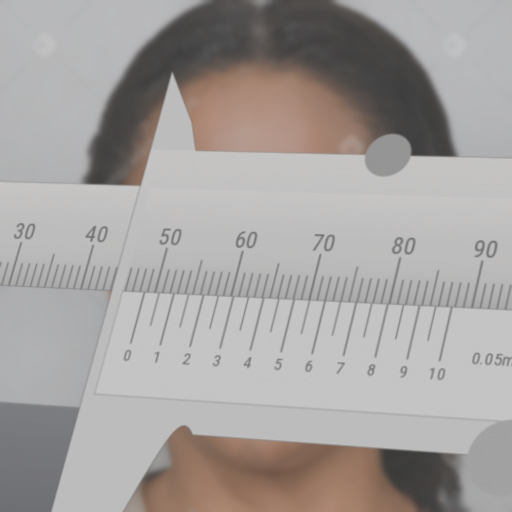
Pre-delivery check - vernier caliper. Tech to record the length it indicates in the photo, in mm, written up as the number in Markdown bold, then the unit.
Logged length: **48.6** mm
